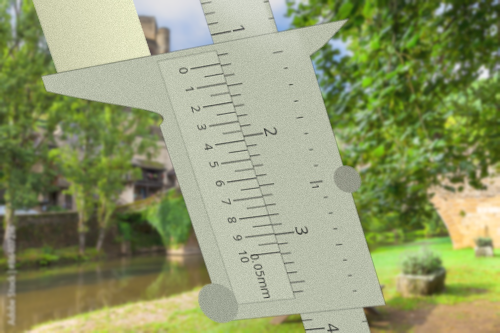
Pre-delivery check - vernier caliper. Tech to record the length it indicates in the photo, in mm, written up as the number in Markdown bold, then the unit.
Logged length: **12.8** mm
